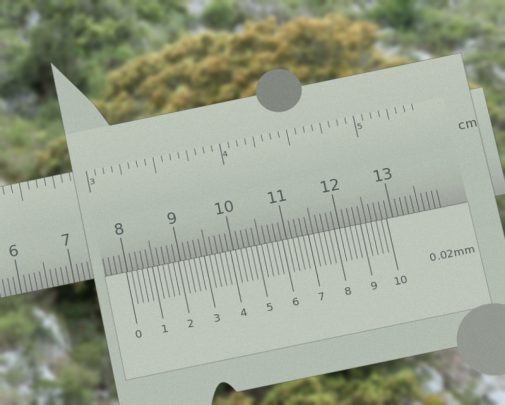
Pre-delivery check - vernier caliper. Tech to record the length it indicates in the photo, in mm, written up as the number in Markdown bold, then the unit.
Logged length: **79.8** mm
